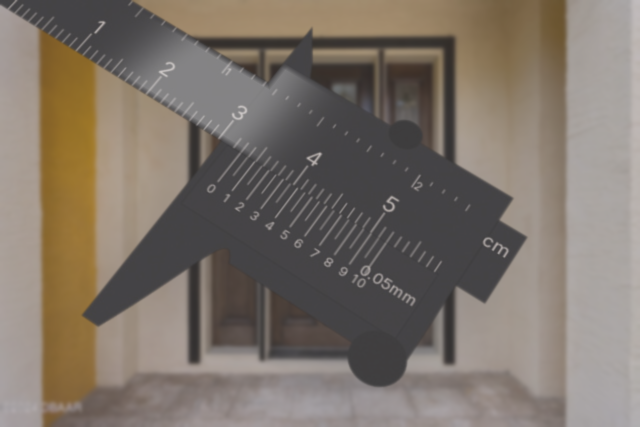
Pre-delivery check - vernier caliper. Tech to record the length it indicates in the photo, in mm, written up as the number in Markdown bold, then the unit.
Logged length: **33.0** mm
